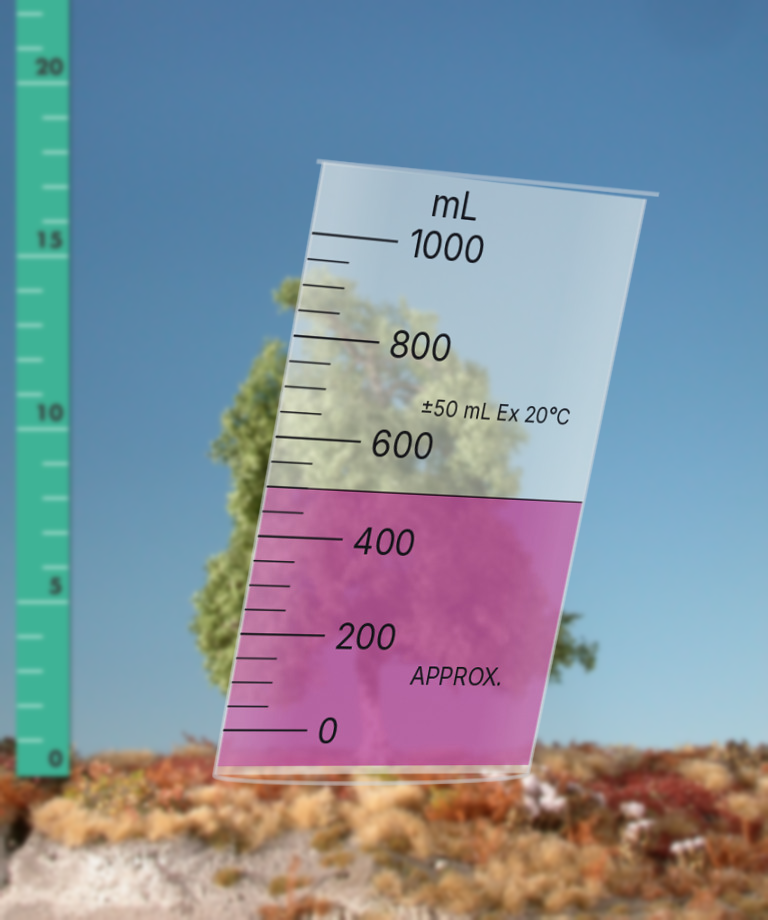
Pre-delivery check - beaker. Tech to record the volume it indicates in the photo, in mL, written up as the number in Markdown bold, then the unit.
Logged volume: **500** mL
